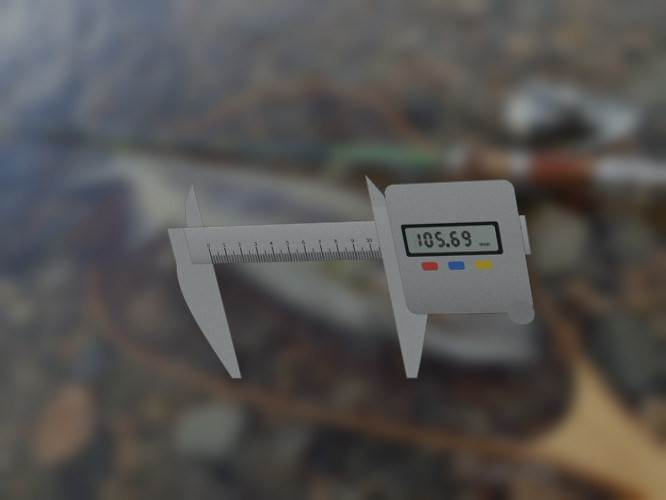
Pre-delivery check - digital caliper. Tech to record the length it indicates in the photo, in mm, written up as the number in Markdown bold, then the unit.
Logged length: **105.69** mm
